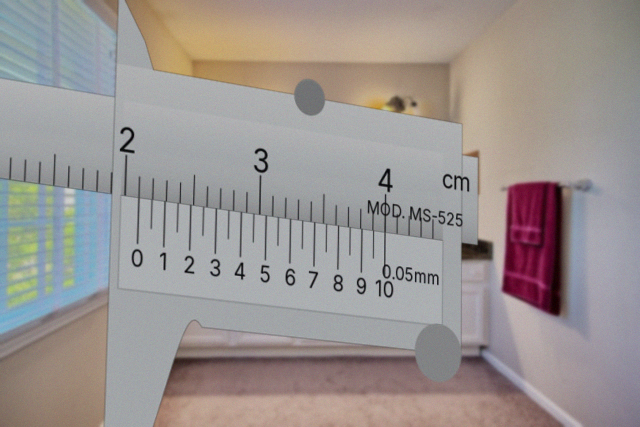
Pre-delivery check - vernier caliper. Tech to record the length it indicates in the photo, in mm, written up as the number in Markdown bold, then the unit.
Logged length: **21.0** mm
